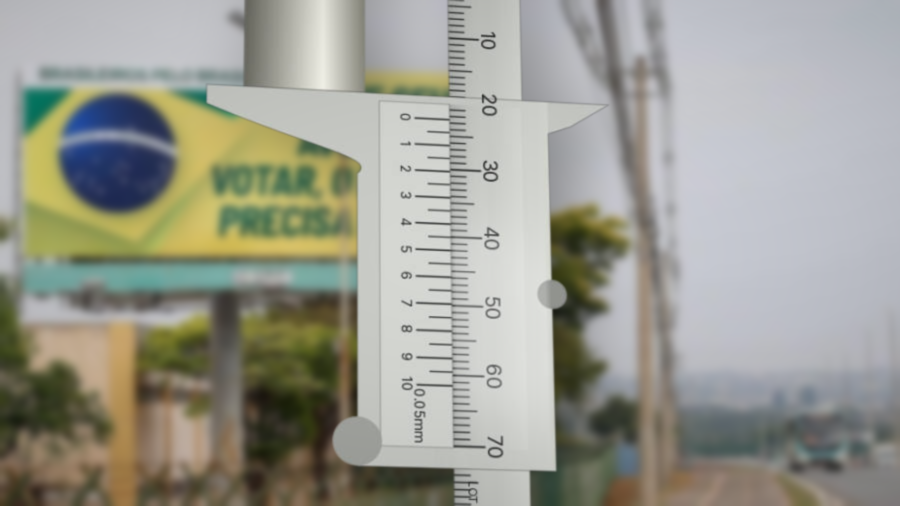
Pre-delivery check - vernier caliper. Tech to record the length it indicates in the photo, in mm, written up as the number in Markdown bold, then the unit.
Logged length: **22.5** mm
